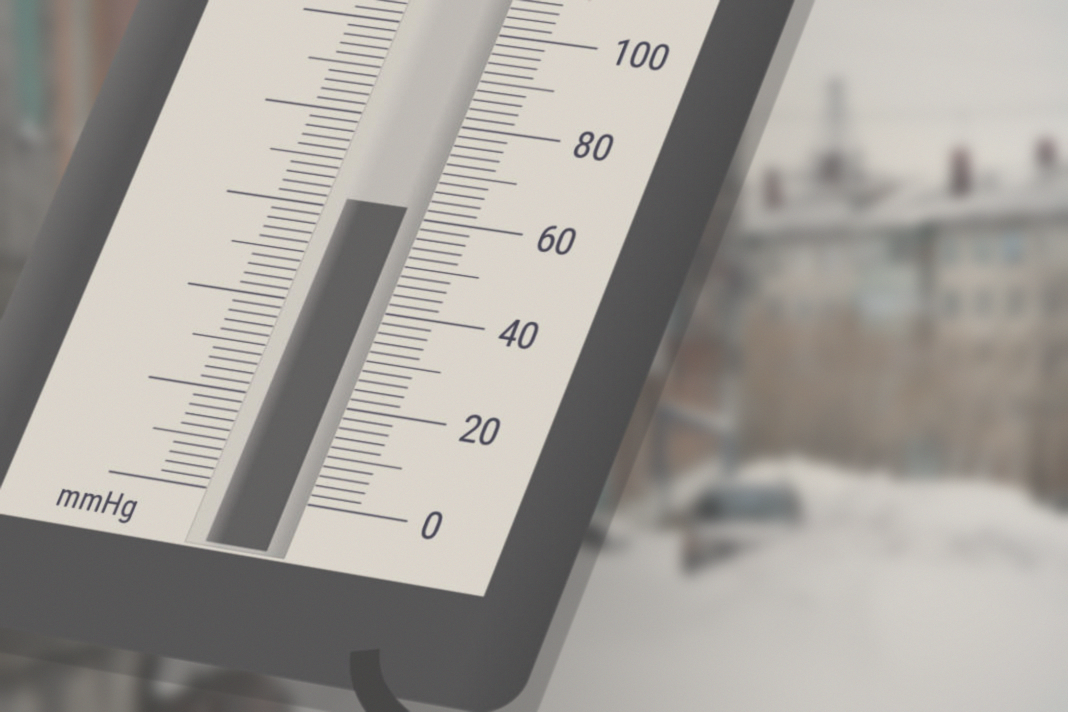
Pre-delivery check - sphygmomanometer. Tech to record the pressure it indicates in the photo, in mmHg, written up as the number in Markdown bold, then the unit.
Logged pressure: **62** mmHg
